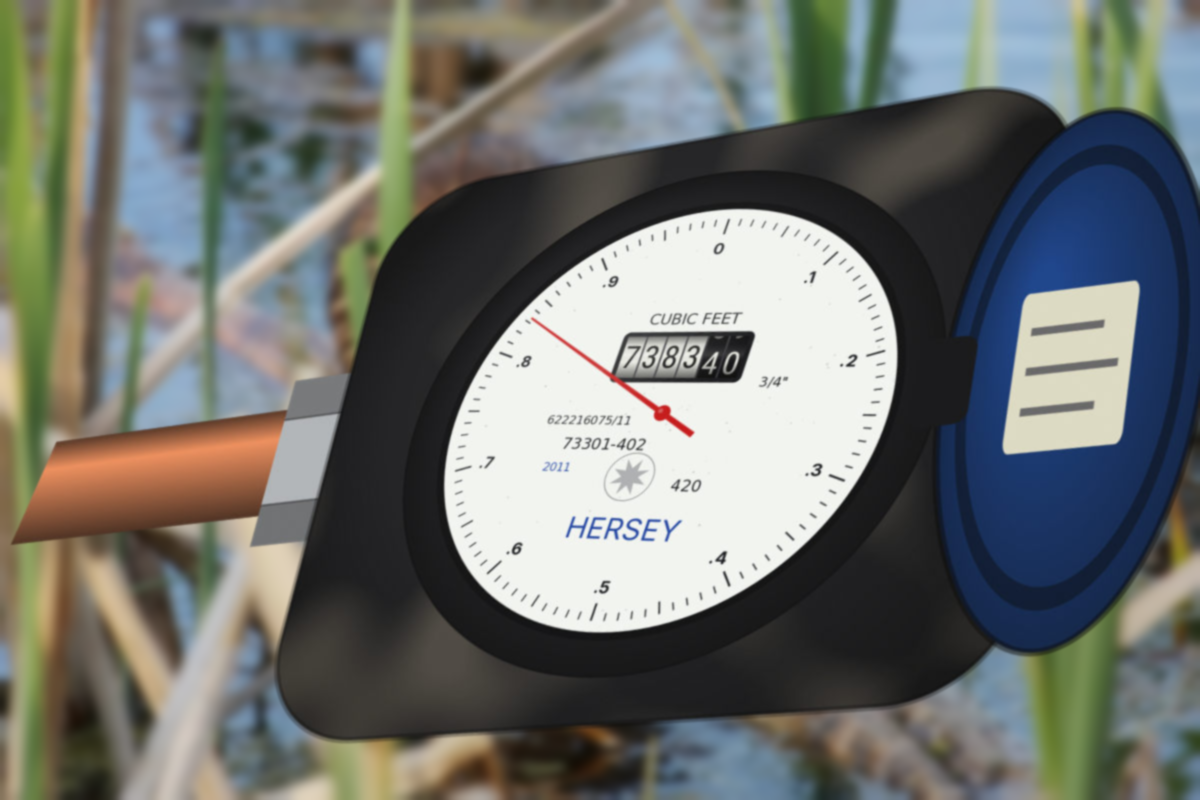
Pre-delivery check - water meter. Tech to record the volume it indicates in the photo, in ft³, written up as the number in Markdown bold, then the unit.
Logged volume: **738339.83** ft³
